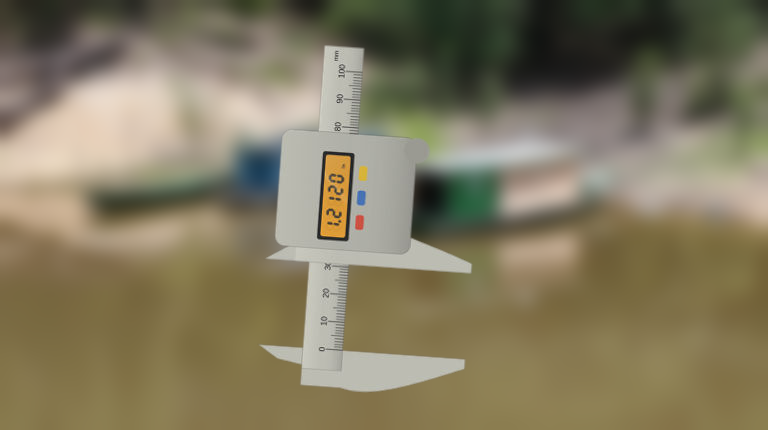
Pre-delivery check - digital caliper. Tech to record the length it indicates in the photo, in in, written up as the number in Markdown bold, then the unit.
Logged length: **1.2120** in
